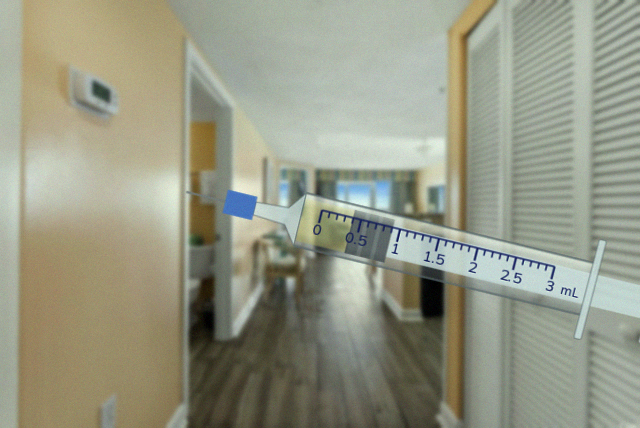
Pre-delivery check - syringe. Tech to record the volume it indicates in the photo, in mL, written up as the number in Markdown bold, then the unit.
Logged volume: **0.4** mL
